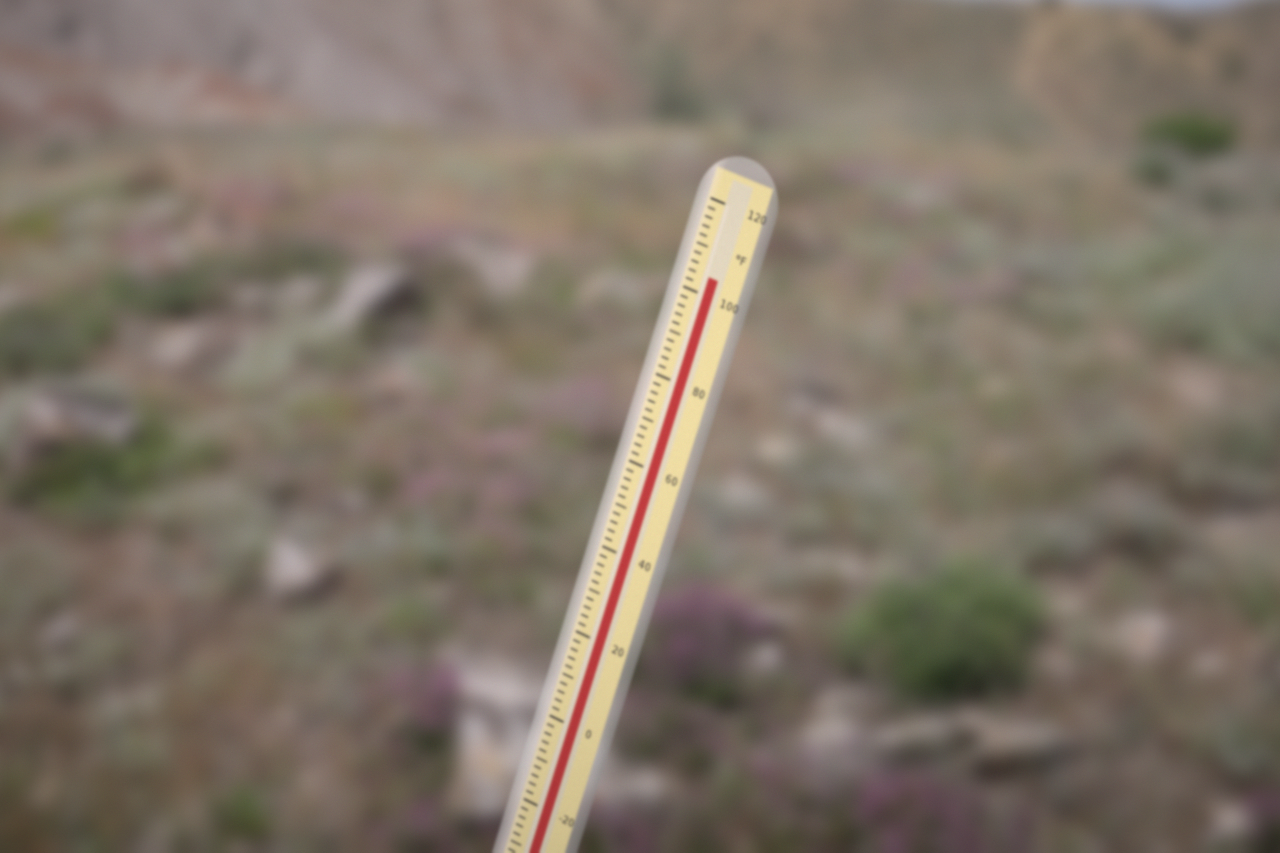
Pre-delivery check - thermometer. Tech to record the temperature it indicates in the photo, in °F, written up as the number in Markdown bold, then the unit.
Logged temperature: **104** °F
